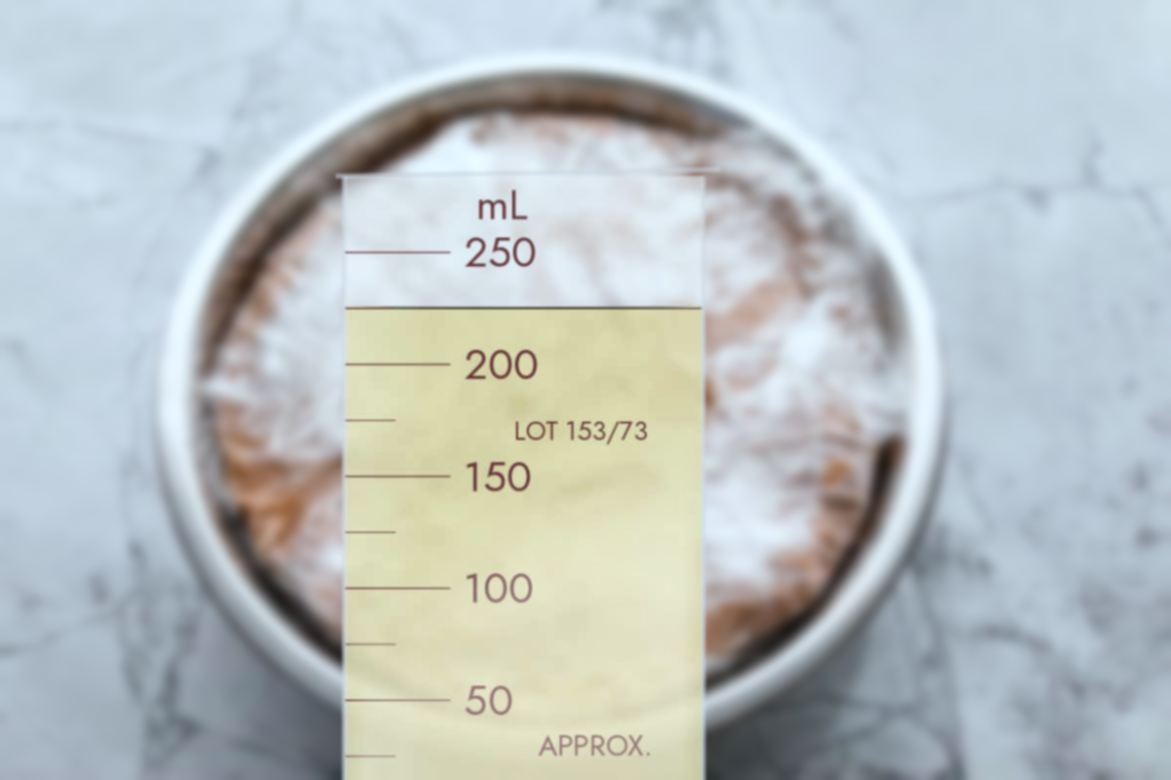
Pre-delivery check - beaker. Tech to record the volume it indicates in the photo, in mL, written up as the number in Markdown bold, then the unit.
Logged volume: **225** mL
